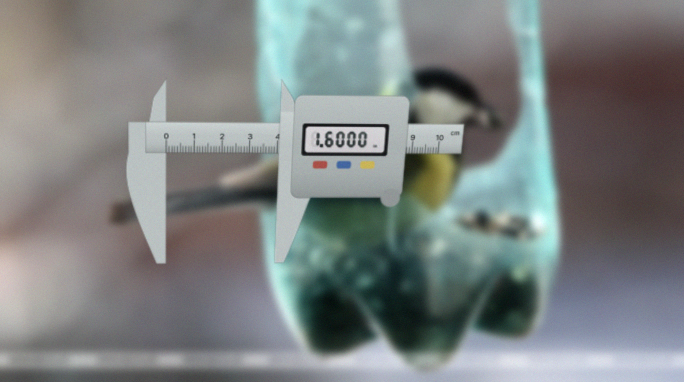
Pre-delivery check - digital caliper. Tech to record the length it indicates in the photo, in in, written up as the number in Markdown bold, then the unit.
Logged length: **1.6000** in
